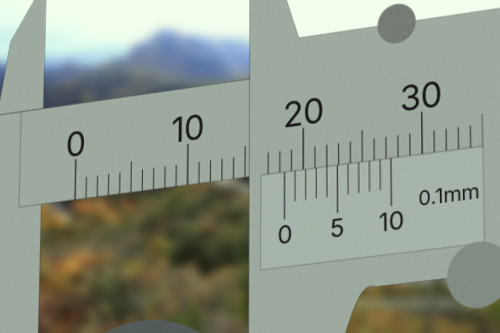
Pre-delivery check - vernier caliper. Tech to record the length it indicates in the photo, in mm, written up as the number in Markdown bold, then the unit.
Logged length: **18.4** mm
